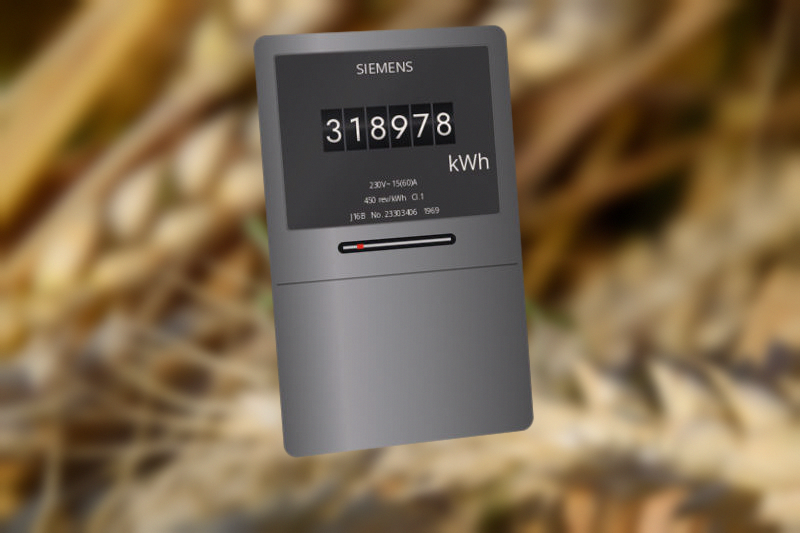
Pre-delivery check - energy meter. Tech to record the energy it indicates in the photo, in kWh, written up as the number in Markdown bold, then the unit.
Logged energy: **318978** kWh
